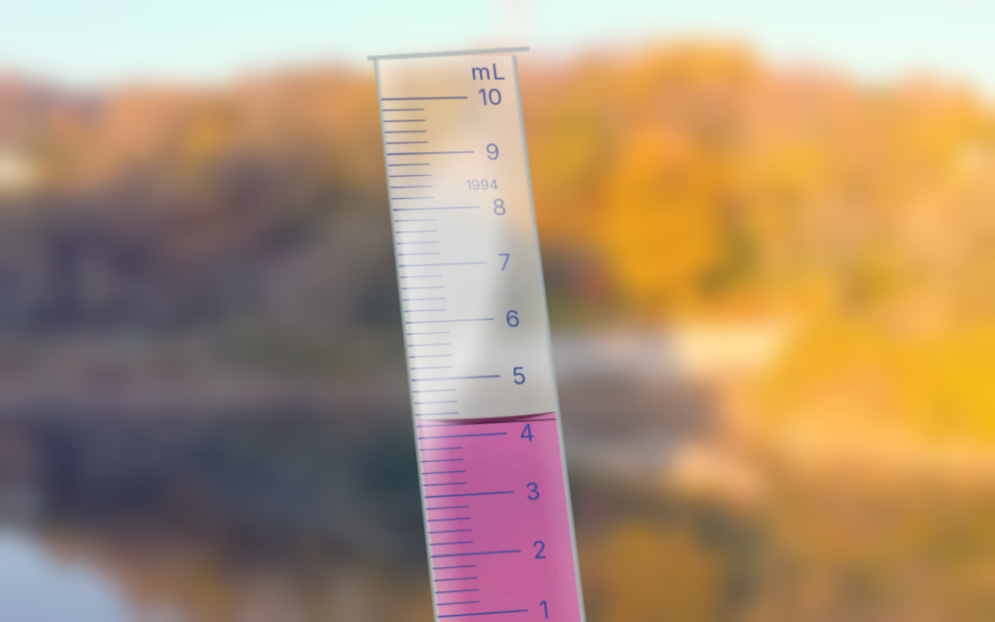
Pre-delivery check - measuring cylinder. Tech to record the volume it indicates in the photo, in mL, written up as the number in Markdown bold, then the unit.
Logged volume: **4.2** mL
